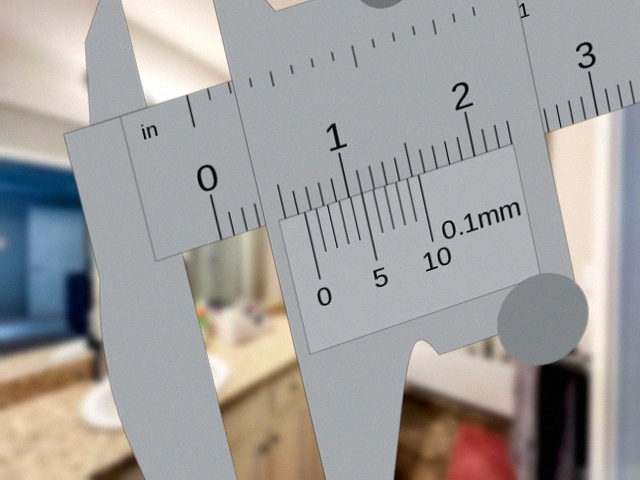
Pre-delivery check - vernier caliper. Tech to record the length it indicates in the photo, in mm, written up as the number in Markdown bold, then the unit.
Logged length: **6.5** mm
